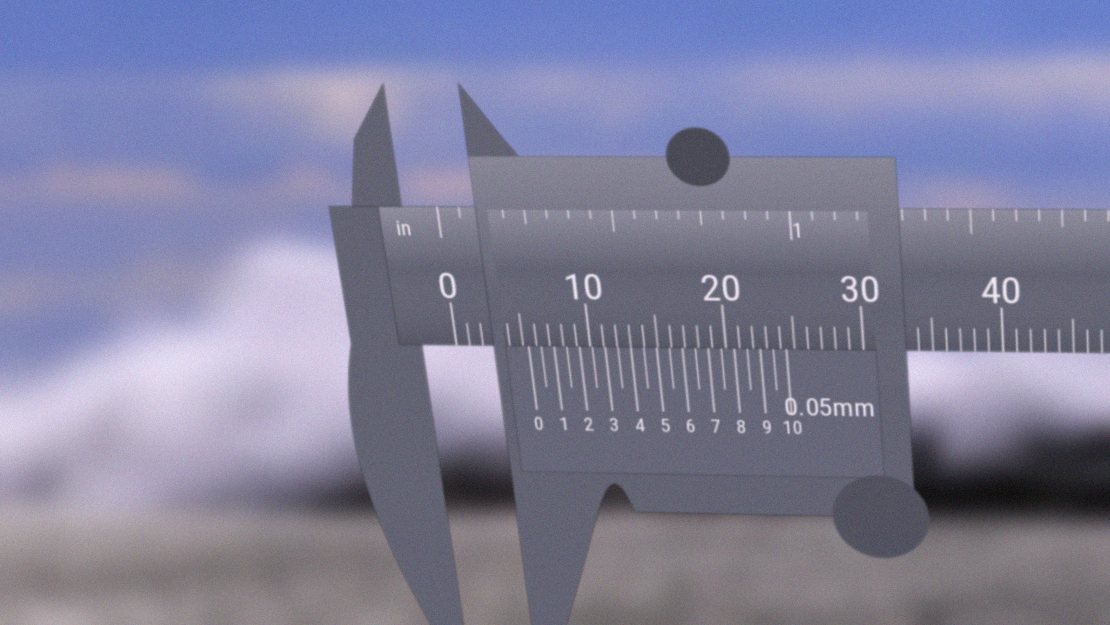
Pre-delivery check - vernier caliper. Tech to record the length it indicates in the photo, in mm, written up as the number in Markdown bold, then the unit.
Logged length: **5.4** mm
